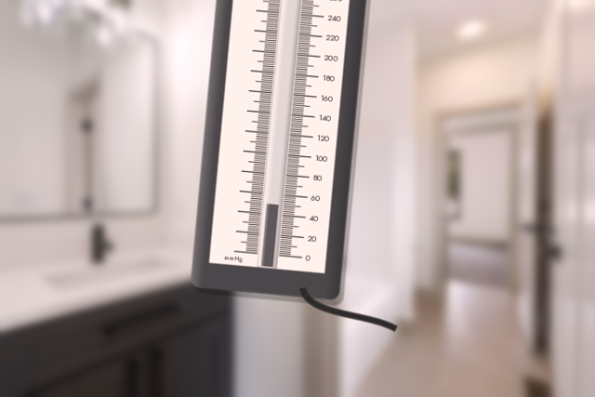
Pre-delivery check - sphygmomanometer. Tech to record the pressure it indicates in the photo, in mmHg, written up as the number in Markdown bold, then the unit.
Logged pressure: **50** mmHg
